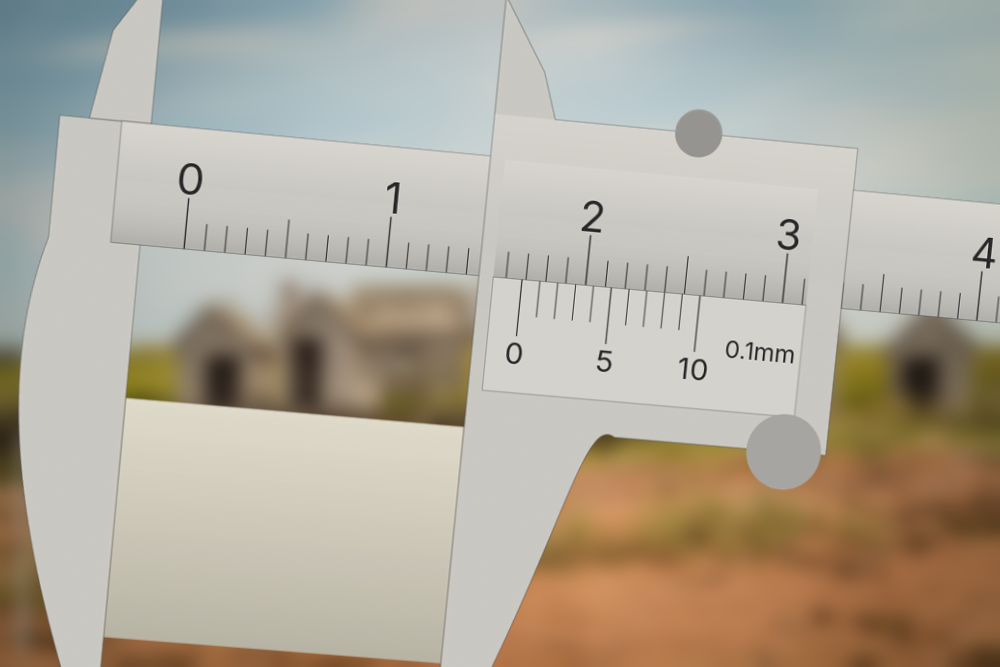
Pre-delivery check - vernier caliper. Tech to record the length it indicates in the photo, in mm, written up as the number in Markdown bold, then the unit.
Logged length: **16.8** mm
